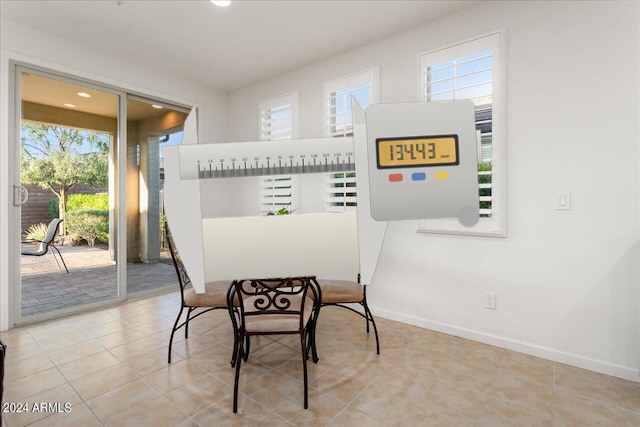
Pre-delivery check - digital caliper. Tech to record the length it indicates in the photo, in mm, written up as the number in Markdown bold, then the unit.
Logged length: **134.43** mm
